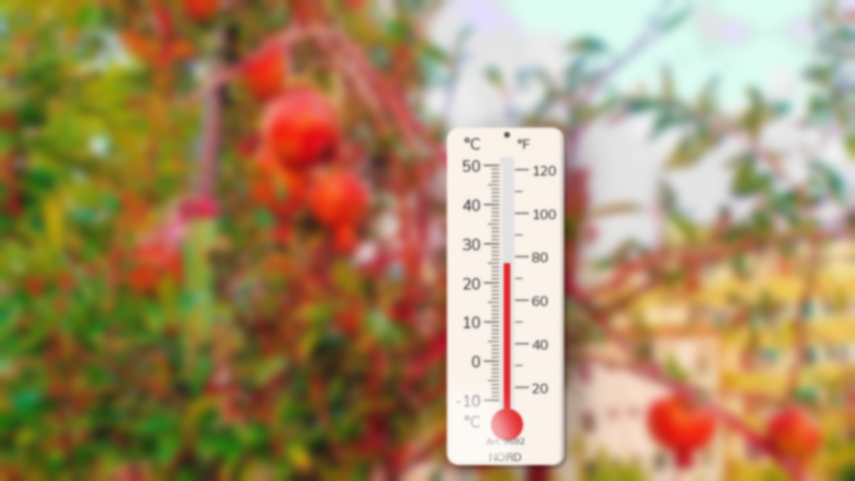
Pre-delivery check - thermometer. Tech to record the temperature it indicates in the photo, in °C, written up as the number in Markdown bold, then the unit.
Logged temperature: **25** °C
